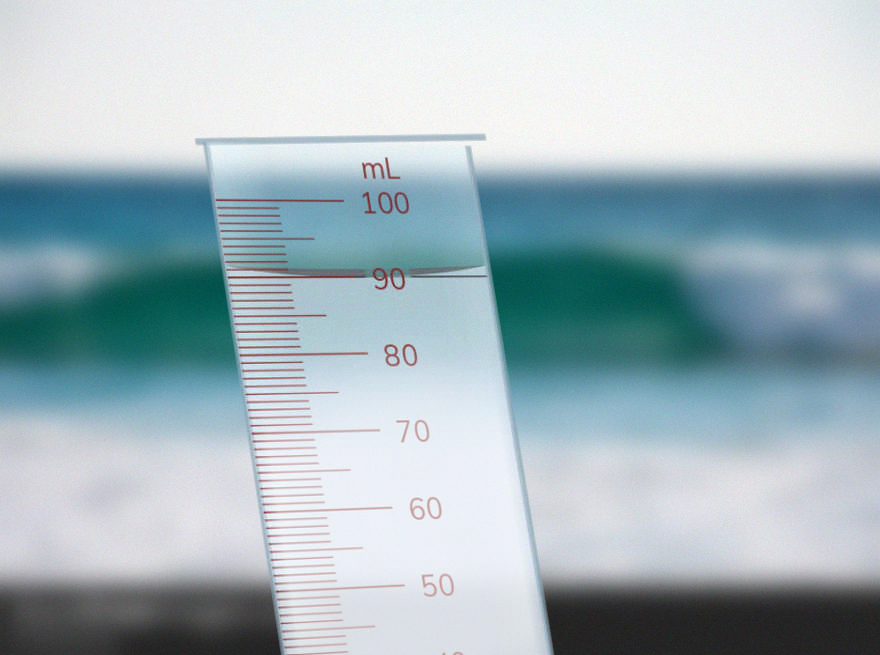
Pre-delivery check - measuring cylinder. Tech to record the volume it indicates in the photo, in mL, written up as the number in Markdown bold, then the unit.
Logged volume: **90** mL
